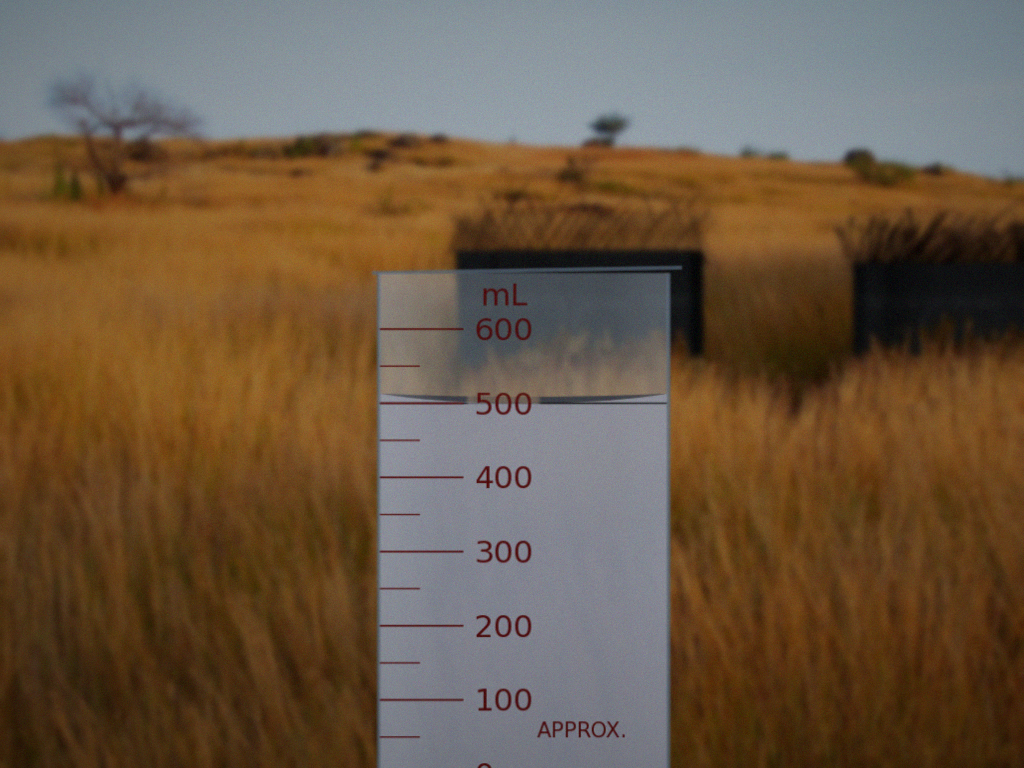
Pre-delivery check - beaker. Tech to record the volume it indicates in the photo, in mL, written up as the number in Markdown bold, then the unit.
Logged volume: **500** mL
